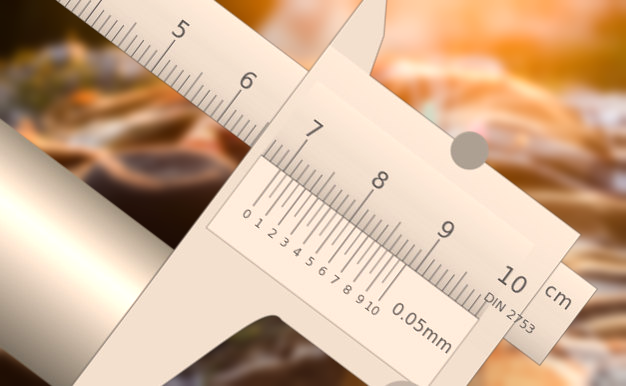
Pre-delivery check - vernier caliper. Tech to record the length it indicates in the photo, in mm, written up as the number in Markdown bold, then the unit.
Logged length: **69.6** mm
